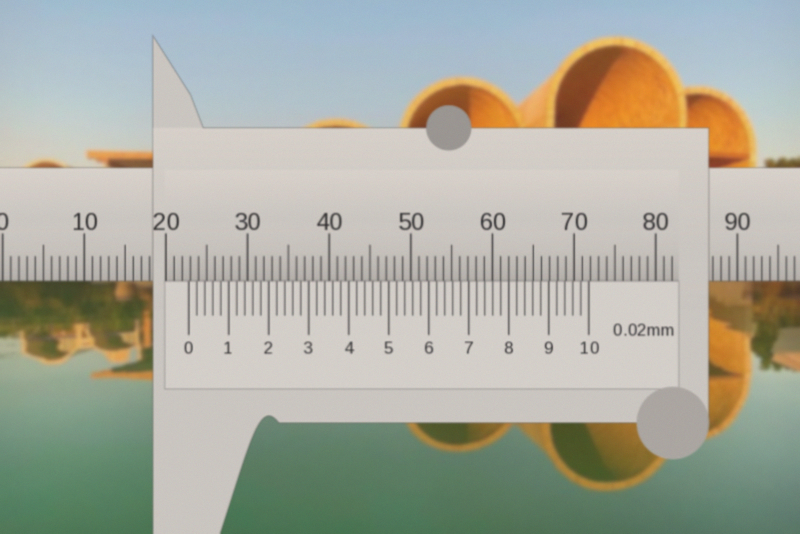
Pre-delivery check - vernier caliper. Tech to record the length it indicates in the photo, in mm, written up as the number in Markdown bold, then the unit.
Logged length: **22.8** mm
